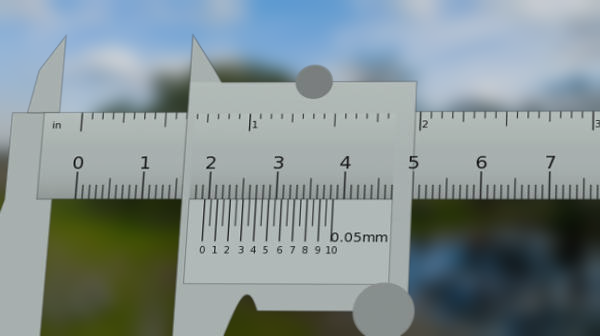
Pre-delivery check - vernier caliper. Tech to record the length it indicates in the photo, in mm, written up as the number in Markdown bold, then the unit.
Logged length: **19.4** mm
